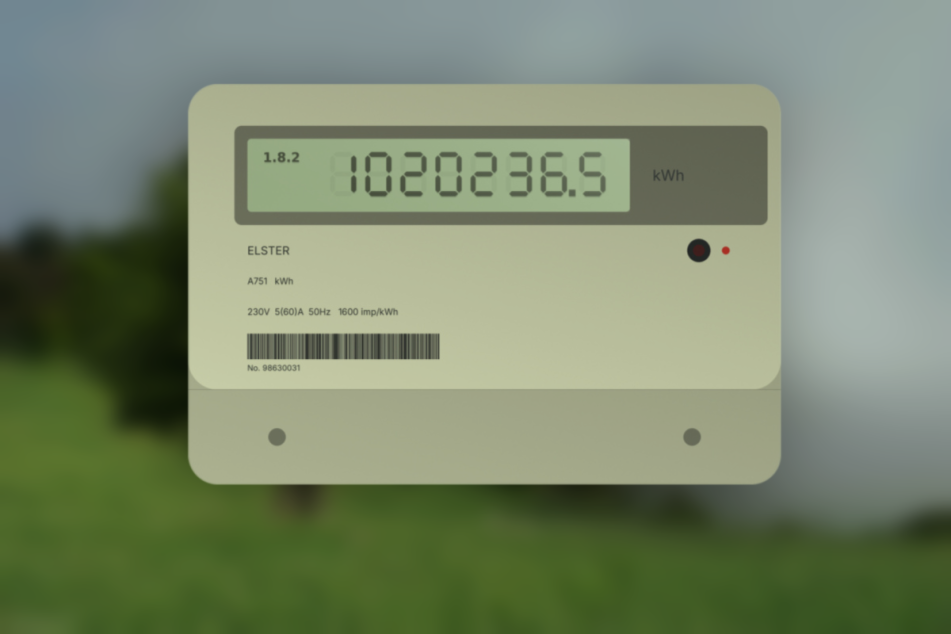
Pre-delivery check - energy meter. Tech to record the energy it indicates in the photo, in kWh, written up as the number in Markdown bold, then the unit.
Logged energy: **1020236.5** kWh
